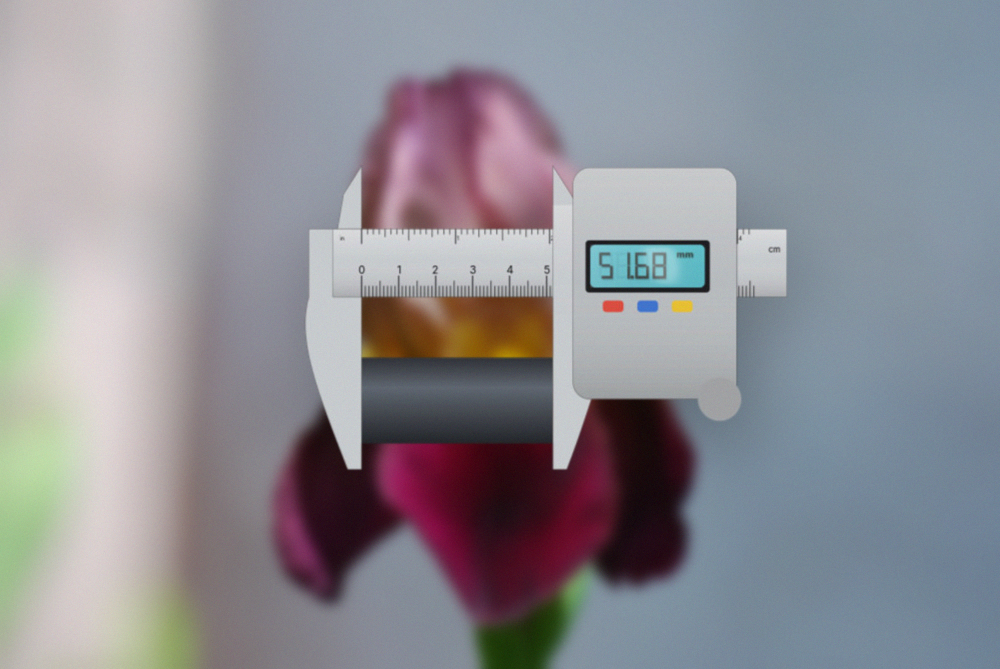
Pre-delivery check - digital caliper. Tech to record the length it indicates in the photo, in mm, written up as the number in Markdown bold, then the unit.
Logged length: **51.68** mm
